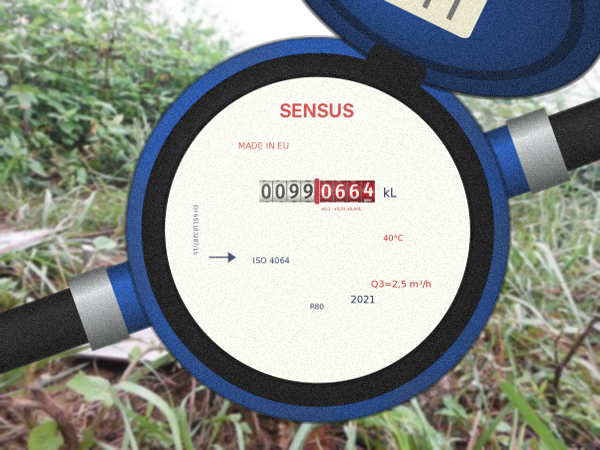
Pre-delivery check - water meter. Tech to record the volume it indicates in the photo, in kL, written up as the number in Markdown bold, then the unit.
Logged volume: **99.0664** kL
